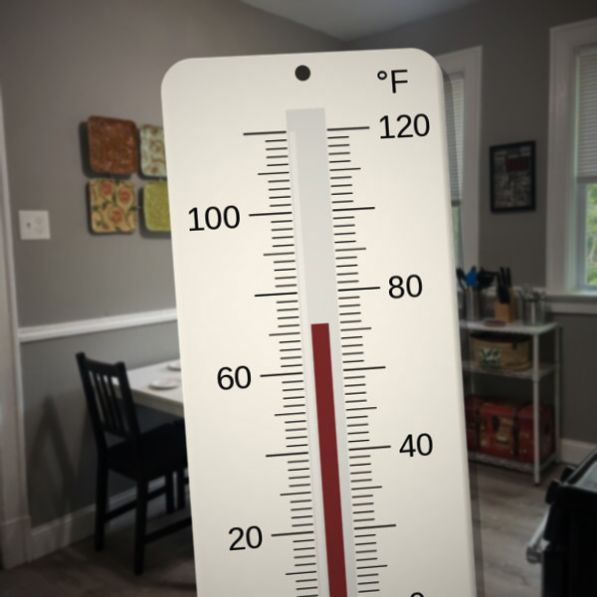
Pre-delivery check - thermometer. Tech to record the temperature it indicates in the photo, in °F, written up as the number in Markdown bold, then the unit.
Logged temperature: **72** °F
